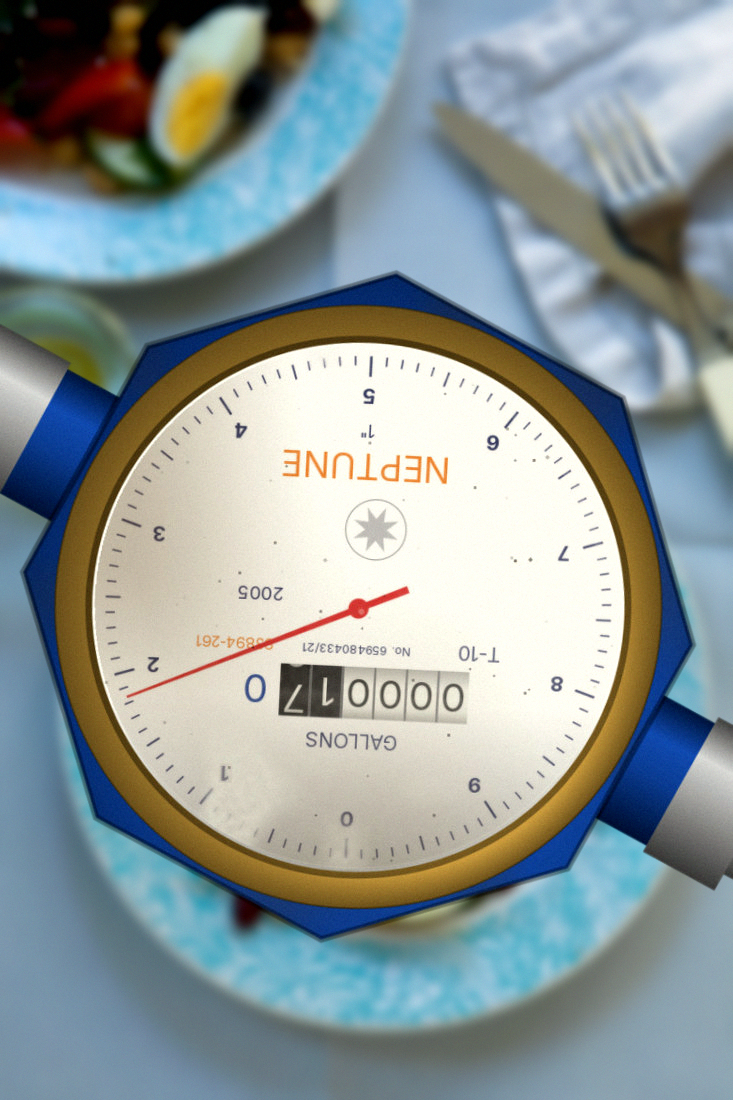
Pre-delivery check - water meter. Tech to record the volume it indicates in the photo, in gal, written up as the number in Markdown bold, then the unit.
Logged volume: **171.8** gal
